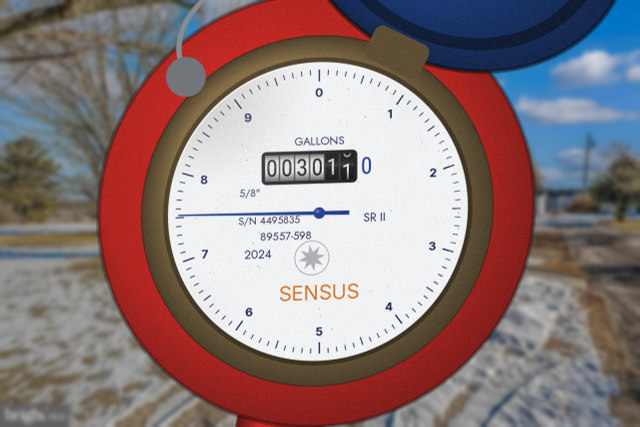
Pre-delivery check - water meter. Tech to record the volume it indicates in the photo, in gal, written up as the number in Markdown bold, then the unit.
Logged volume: **30107.5** gal
